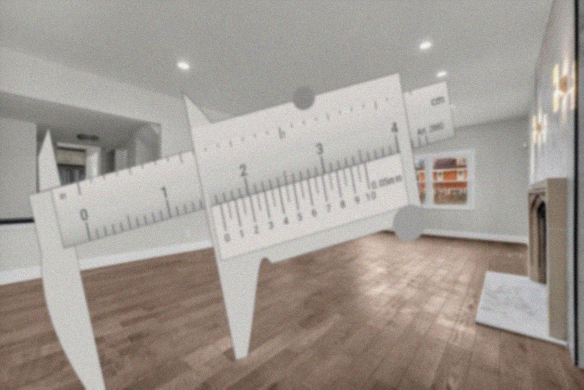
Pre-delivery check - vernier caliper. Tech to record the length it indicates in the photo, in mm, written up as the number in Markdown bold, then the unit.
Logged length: **16.4** mm
